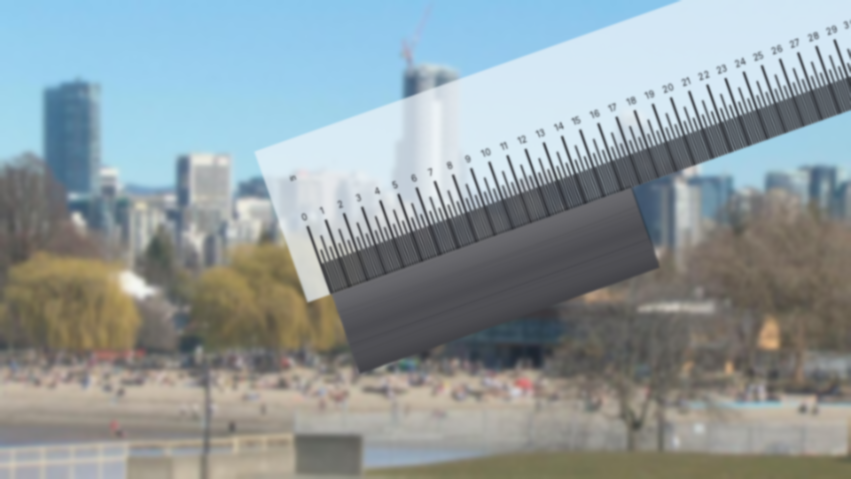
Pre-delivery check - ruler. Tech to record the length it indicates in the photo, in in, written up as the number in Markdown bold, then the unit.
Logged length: **16.5** in
